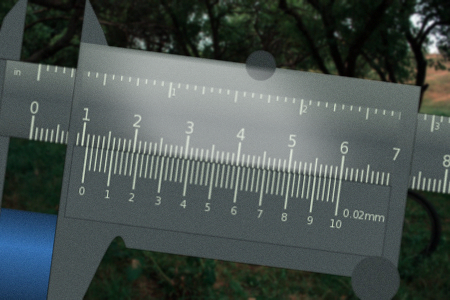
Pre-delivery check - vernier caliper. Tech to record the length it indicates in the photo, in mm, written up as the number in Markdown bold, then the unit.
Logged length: **11.0** mm
